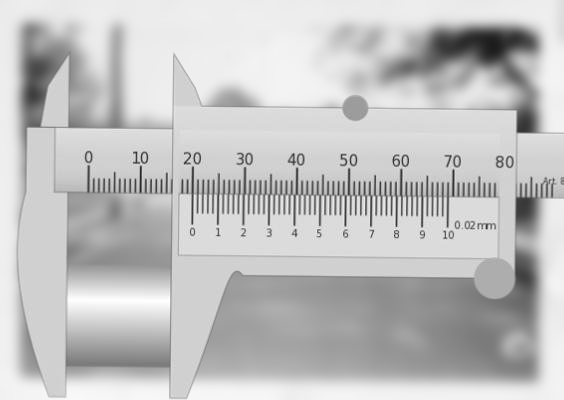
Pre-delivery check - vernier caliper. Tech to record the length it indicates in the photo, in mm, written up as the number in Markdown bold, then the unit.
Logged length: **20.0** mm
